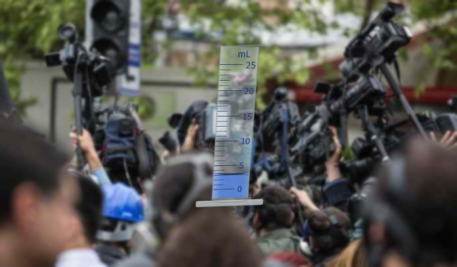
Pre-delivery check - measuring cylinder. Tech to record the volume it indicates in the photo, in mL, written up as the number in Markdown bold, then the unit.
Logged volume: **3** mL
